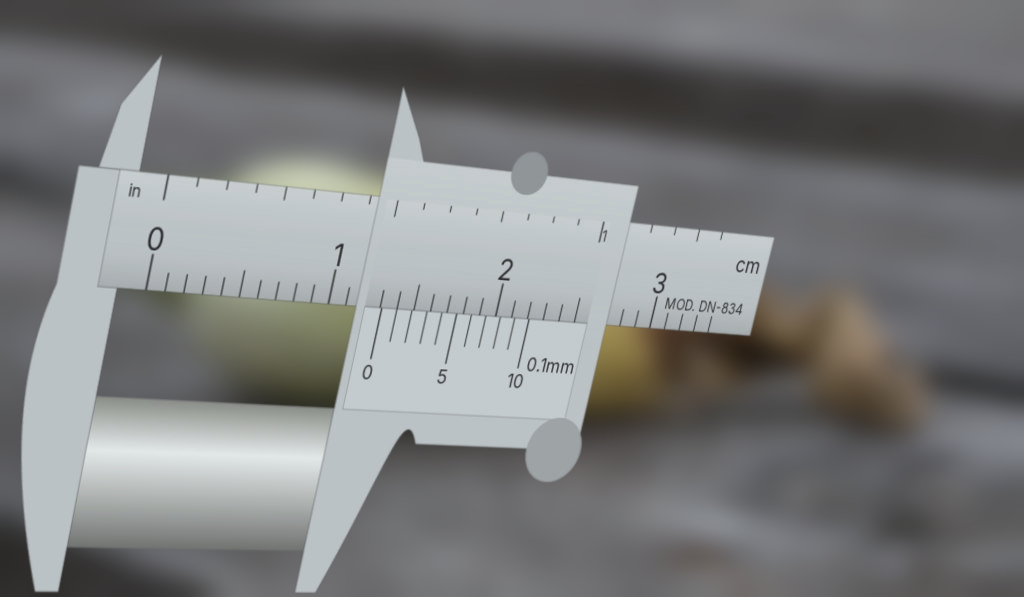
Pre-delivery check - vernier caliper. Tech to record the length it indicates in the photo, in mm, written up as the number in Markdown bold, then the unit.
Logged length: **13.1** mm
